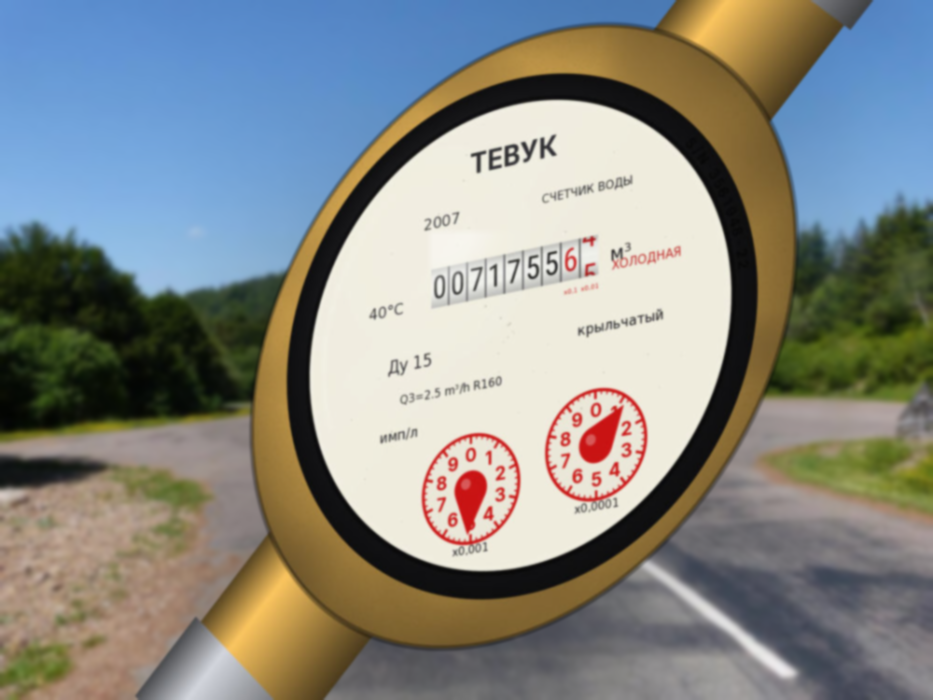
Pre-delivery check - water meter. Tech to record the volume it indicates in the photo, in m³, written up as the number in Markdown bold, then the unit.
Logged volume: **71755.6451** m³
